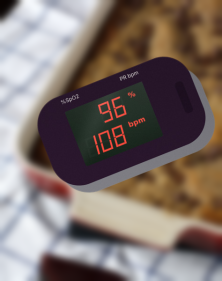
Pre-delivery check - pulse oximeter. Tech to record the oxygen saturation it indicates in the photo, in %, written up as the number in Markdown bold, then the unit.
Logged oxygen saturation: **96** %
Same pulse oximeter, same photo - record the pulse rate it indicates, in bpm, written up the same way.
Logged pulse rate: **108** bpm
